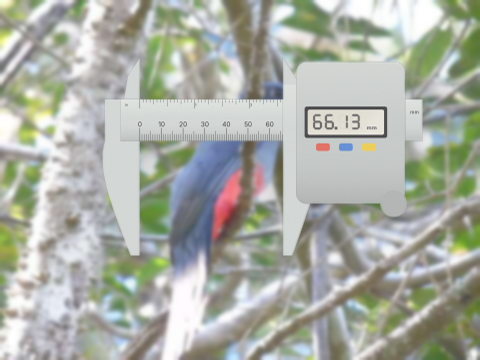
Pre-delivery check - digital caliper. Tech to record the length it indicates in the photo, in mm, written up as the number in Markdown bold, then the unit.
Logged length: **66.13** mm
